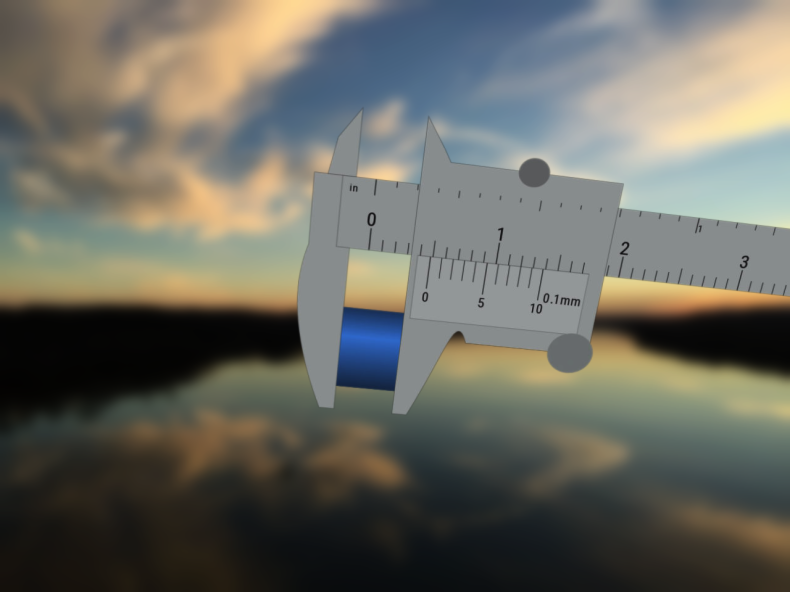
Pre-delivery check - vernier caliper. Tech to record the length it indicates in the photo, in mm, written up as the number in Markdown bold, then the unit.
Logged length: **4.8** mm
